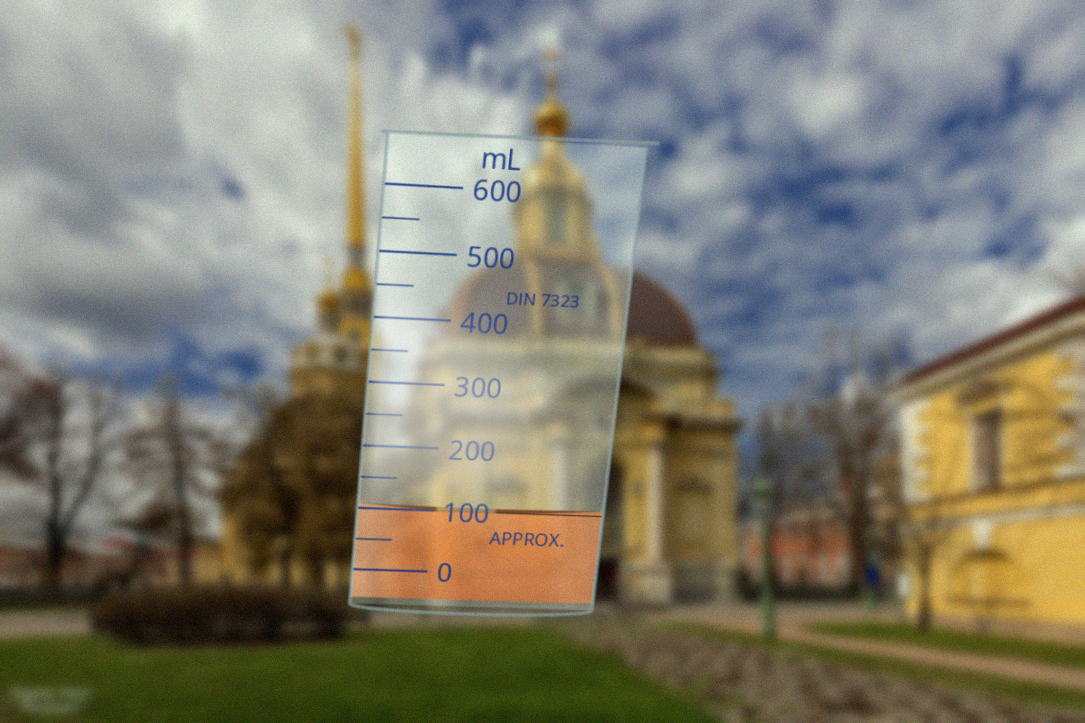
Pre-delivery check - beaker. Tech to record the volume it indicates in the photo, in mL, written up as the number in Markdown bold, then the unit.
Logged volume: **100** mL
